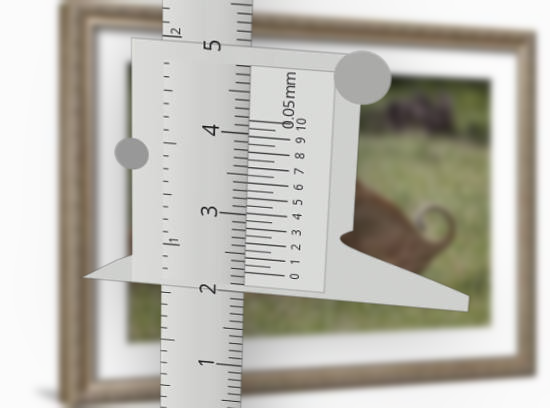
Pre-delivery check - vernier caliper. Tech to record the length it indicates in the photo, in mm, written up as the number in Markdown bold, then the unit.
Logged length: **22.6** mm
